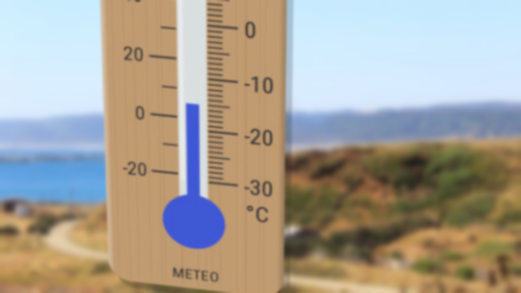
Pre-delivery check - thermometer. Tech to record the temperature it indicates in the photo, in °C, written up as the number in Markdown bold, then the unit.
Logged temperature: **-15** °C
